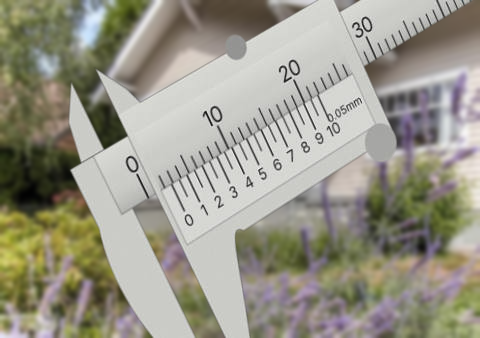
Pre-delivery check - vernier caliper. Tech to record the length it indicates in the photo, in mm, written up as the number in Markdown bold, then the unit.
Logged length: **2.8** mm
